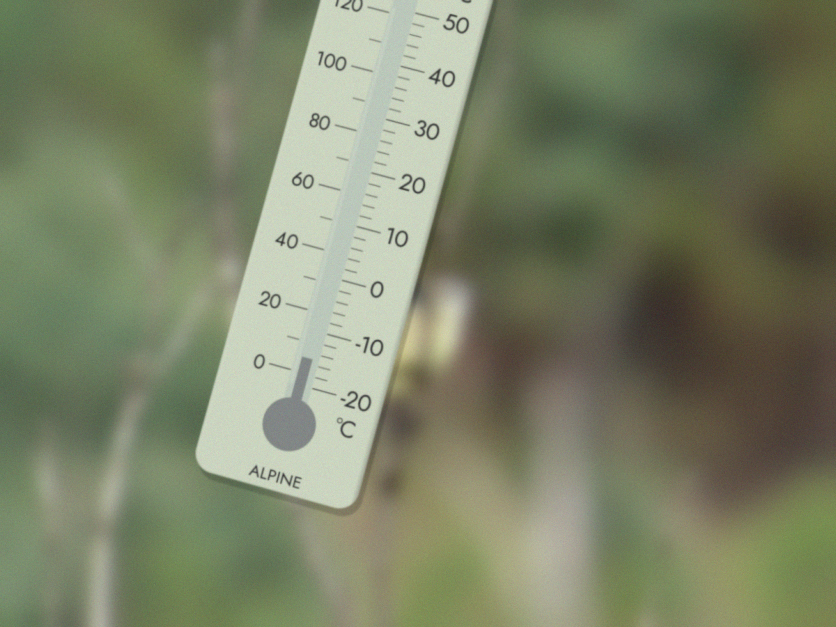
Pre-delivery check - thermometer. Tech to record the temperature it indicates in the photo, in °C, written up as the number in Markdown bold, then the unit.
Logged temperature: **-15** °C
